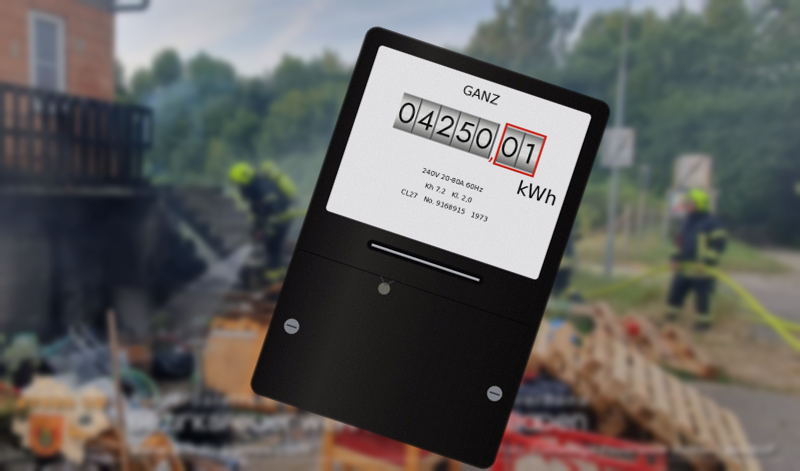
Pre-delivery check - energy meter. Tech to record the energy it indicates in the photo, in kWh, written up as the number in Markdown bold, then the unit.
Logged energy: **4250.01** kWh
